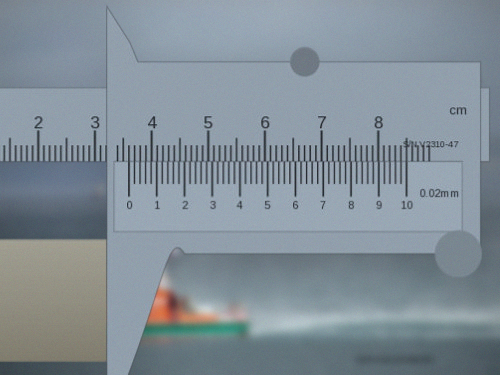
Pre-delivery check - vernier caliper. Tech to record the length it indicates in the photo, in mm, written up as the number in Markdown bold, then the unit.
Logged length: **36.0** mm
